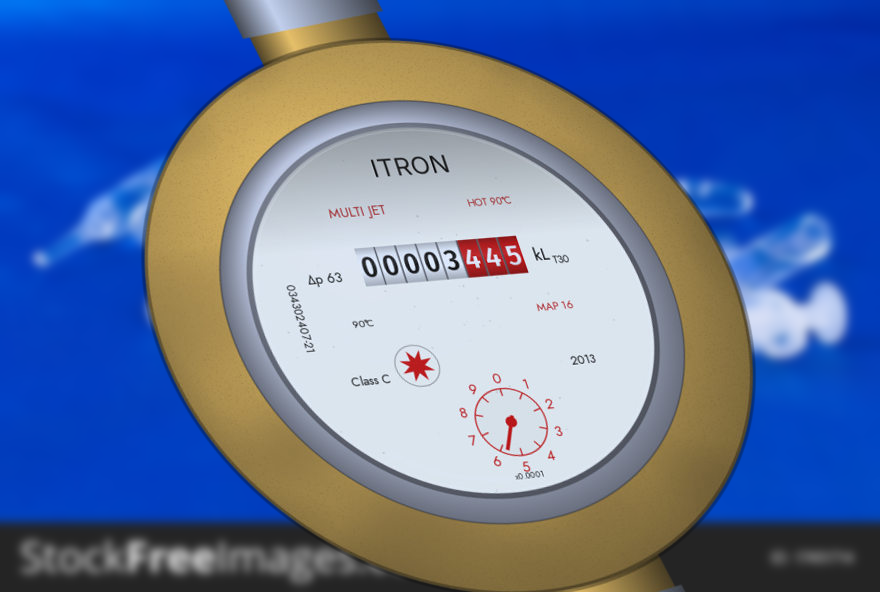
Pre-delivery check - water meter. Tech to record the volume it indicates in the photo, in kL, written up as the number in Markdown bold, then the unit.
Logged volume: **3.4455** kL
